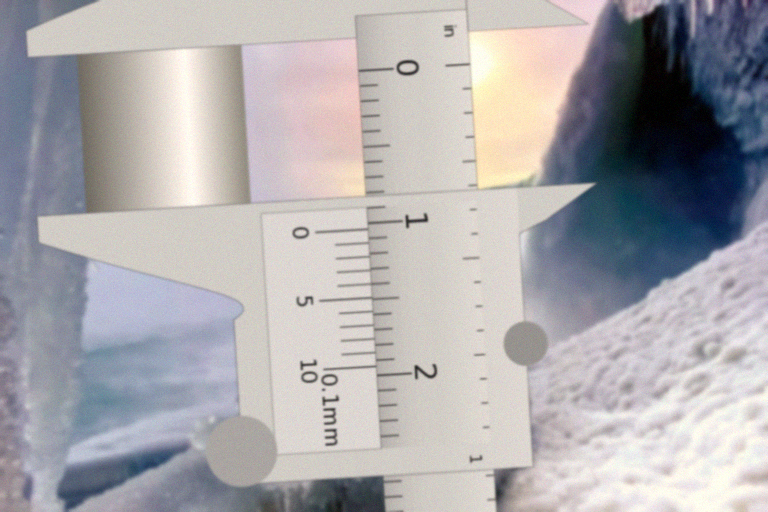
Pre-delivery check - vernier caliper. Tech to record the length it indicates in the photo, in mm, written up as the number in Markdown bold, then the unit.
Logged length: **10.4** mm
